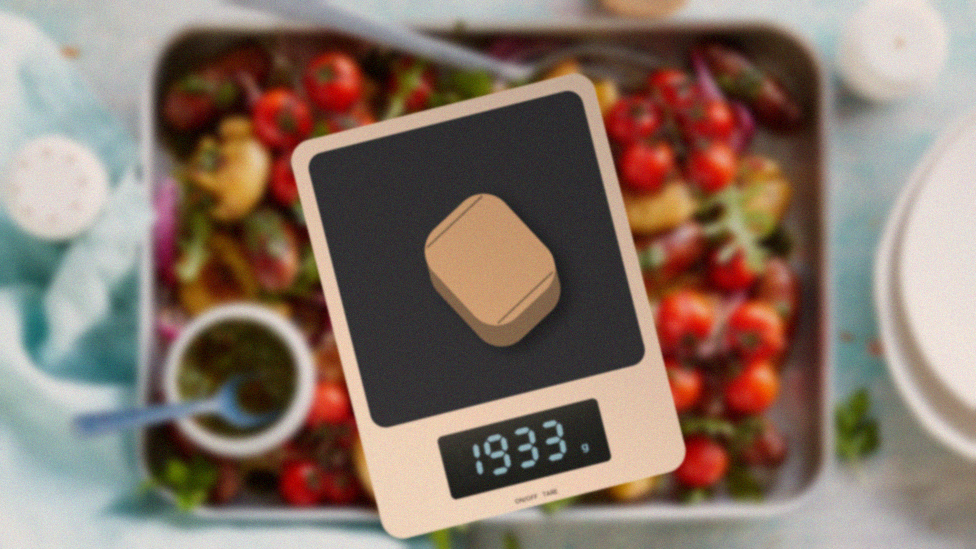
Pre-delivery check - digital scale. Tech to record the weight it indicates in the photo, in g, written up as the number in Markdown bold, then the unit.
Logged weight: **1933** g
